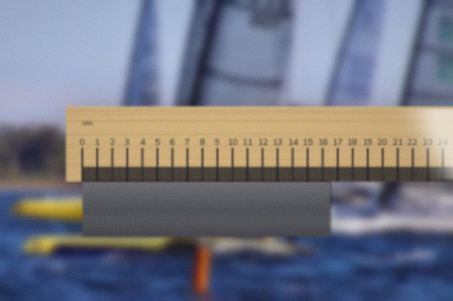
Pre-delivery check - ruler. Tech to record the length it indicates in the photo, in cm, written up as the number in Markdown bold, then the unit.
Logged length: **16.5** cm
